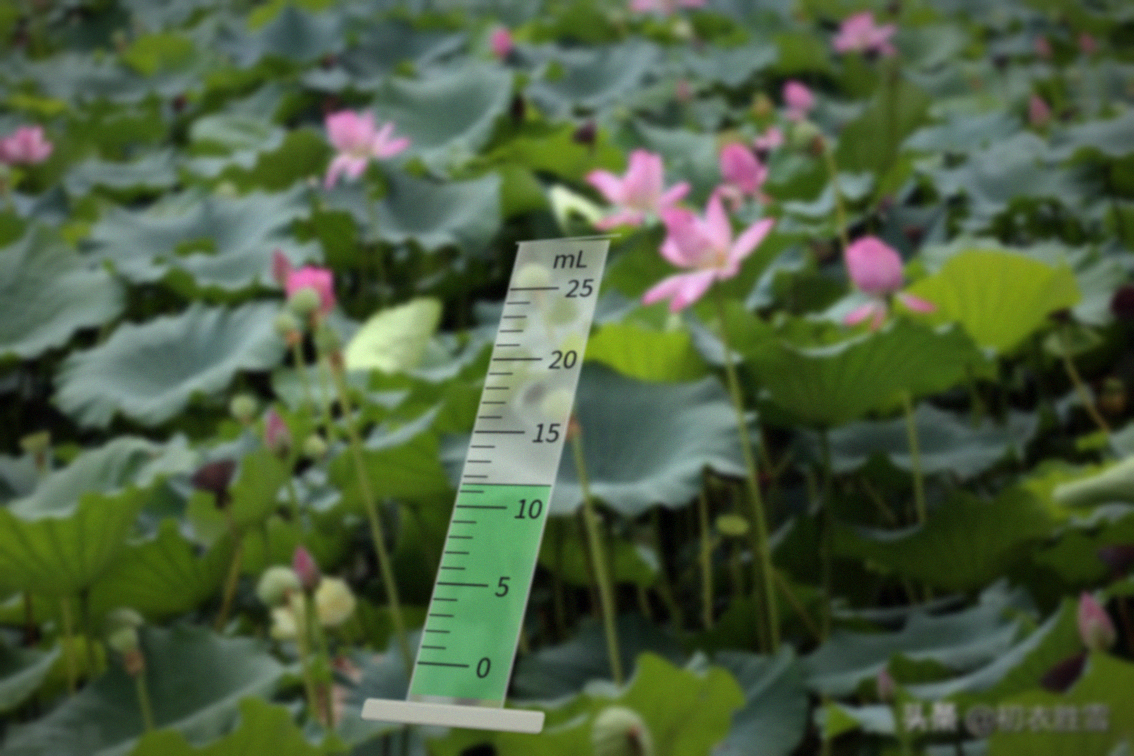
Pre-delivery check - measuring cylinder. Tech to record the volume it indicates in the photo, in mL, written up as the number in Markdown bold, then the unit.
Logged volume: **11.5** mL
